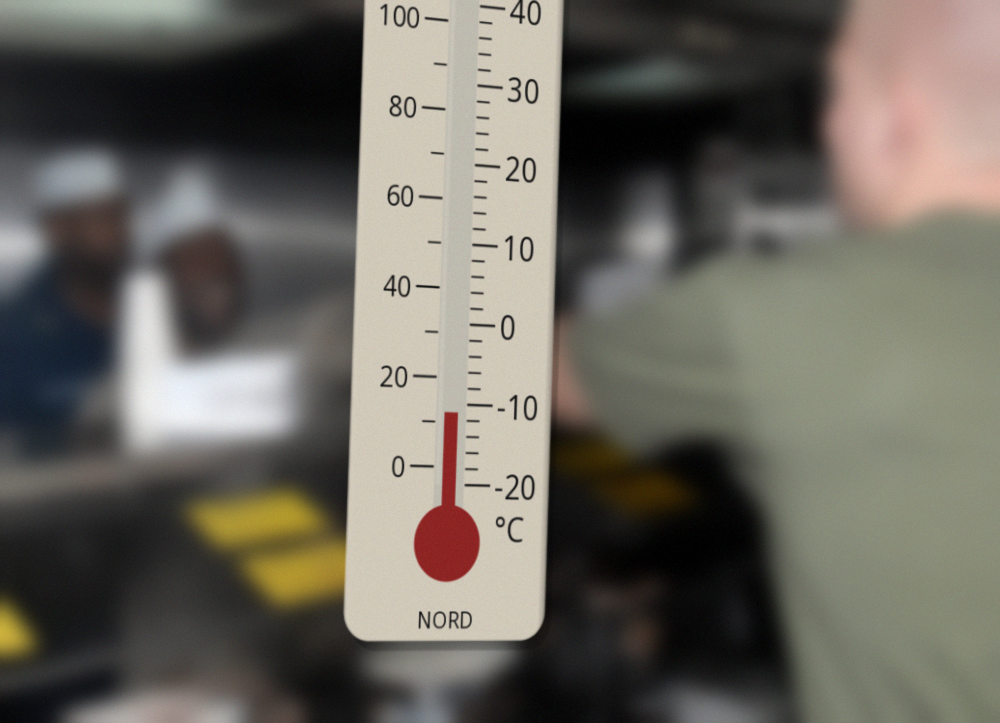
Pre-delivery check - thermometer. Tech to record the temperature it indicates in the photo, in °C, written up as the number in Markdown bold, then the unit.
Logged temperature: **-11** °C
